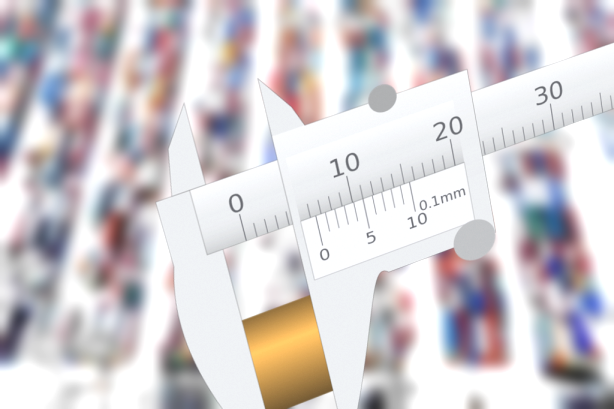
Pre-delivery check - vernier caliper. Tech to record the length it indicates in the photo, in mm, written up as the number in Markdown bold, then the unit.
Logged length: **6.5** mm
